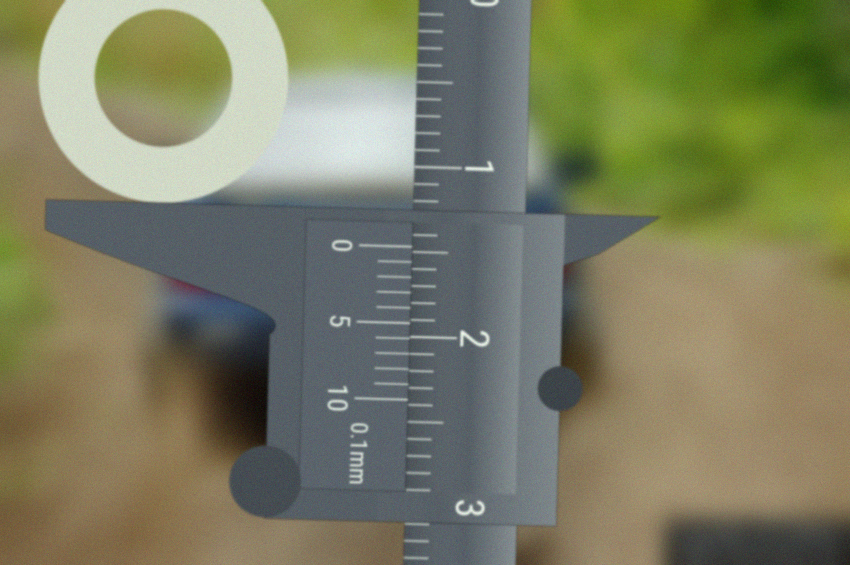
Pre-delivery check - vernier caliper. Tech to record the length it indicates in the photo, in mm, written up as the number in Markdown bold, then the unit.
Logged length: **14.7** mm
